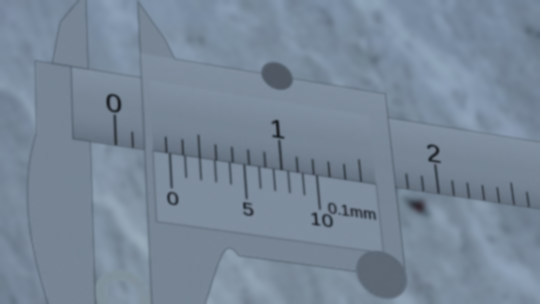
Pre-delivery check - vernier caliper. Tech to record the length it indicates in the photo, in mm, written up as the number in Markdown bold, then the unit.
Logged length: **3.2** mm
